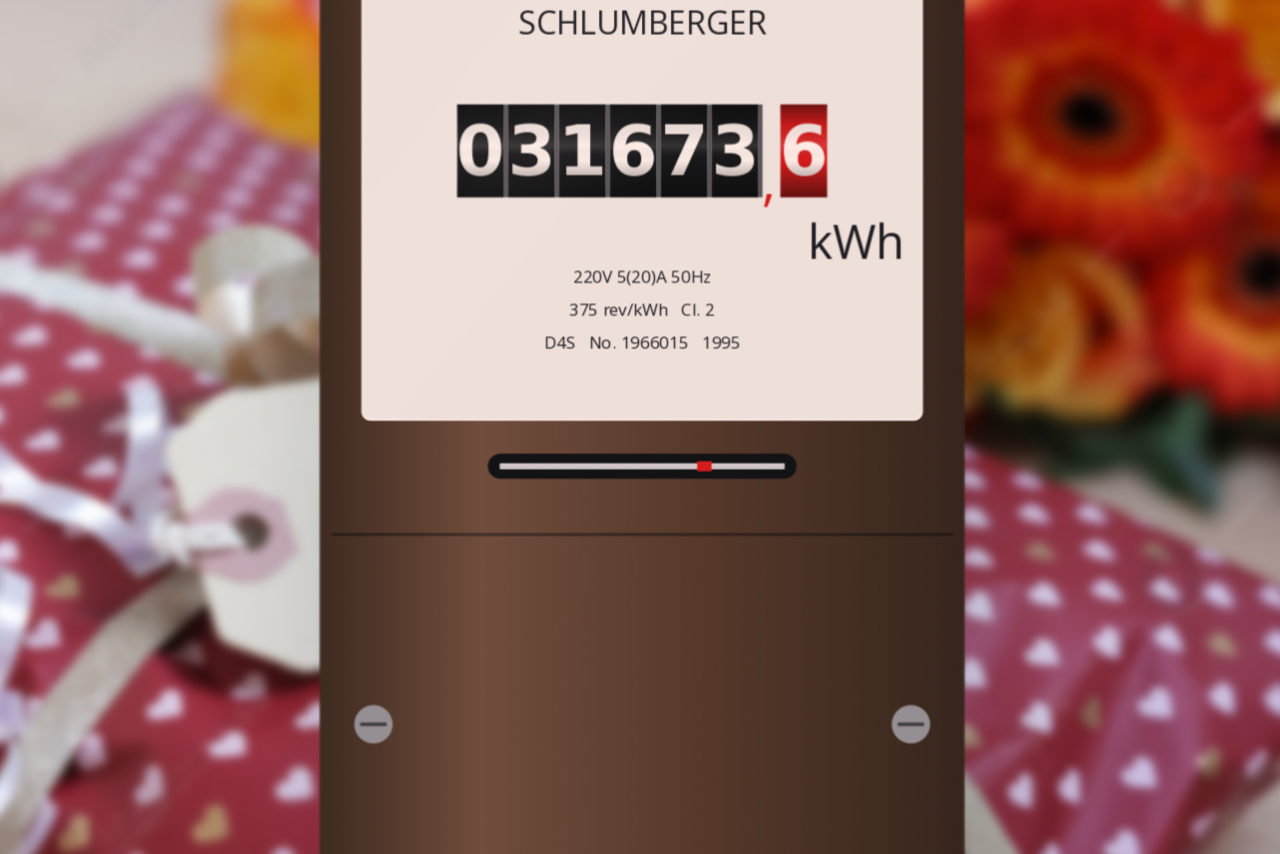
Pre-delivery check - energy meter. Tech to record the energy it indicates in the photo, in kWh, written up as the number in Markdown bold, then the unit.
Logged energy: **31673.6** kWh
